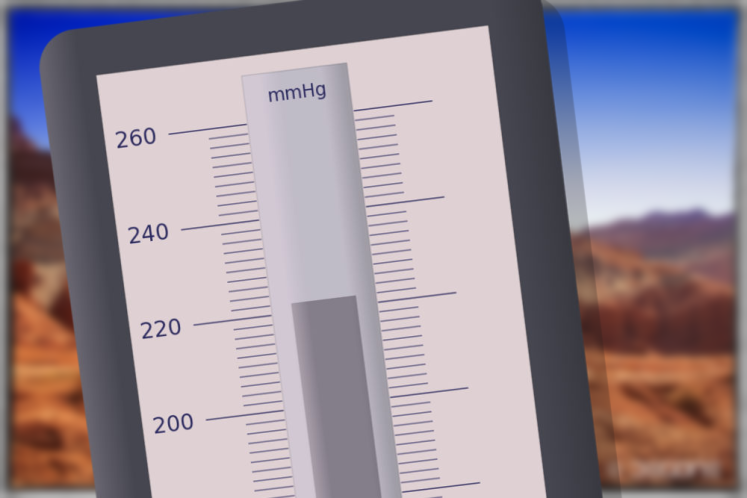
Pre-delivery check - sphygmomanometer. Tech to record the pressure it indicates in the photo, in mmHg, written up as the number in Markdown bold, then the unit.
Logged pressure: **222** mmHg
